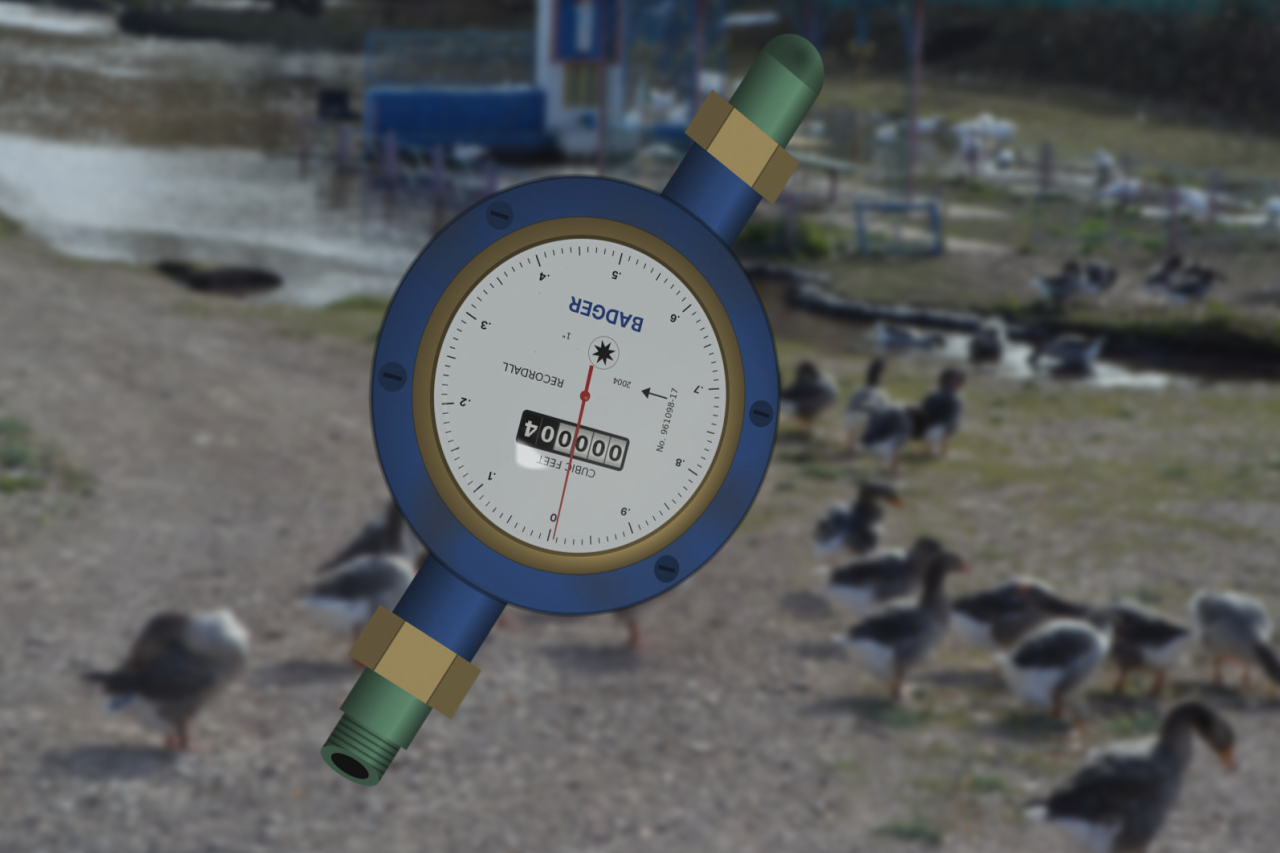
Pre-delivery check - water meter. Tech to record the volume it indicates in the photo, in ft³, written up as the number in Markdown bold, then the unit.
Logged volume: **3.99** ft³
